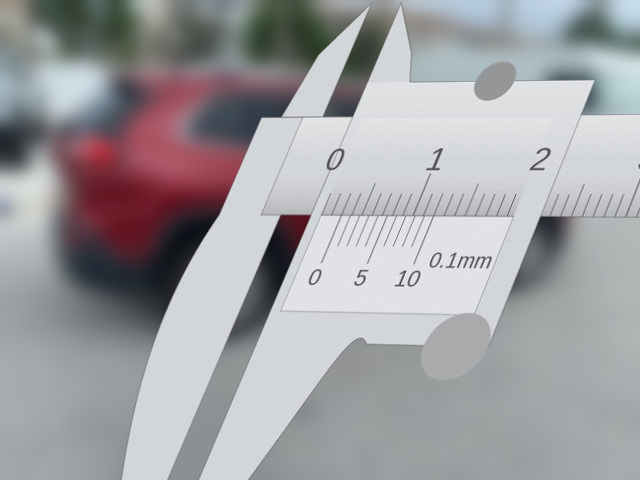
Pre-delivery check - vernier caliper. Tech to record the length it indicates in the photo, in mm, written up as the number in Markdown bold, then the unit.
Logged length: **3.0** mm
